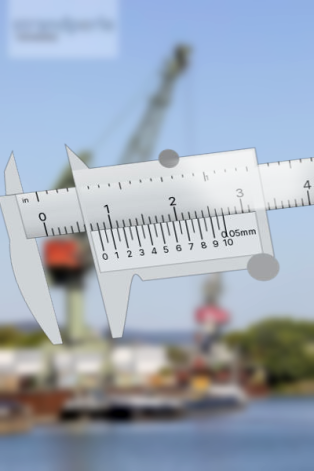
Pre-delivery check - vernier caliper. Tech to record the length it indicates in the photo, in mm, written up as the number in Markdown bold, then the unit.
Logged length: **8.0** mm
